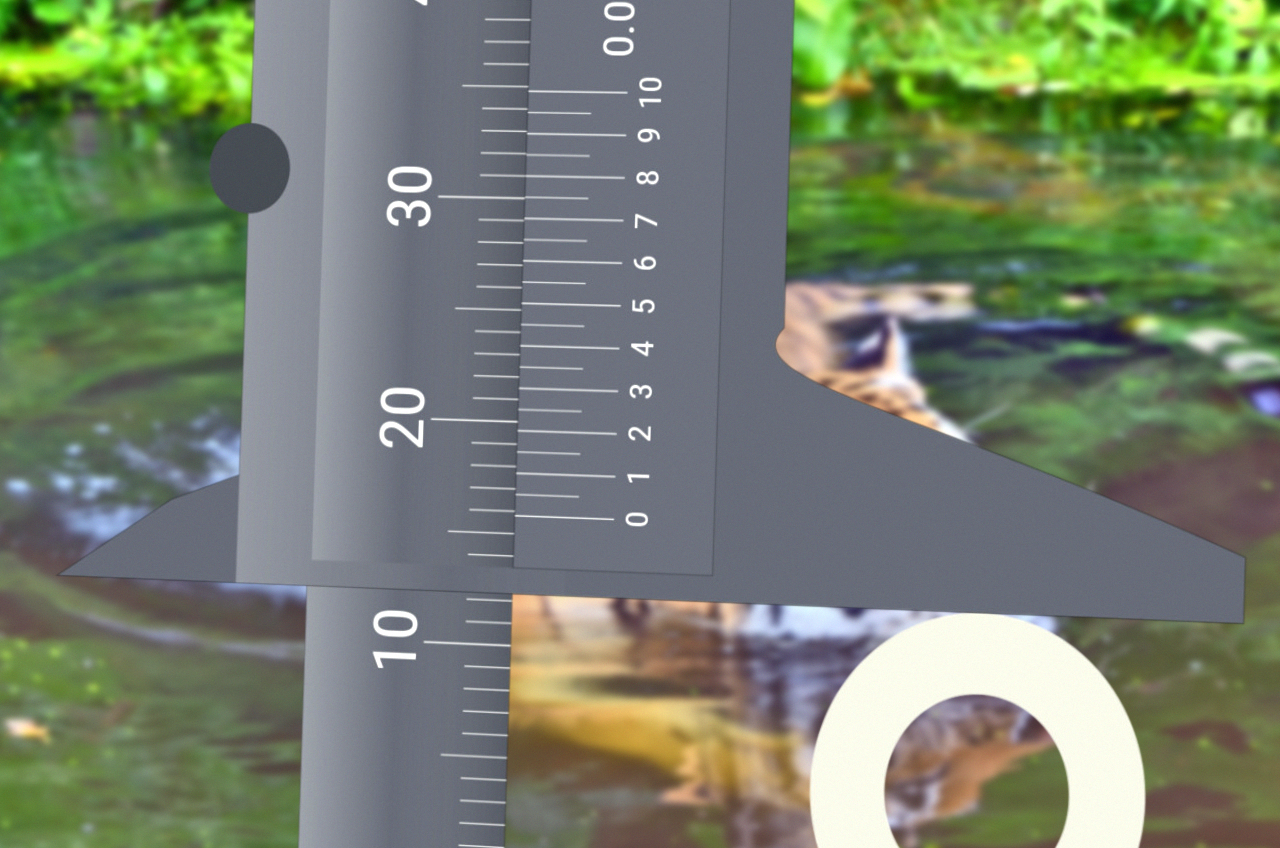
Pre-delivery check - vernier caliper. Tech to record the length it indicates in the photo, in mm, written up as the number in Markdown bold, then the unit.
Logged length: **15.8** mm
